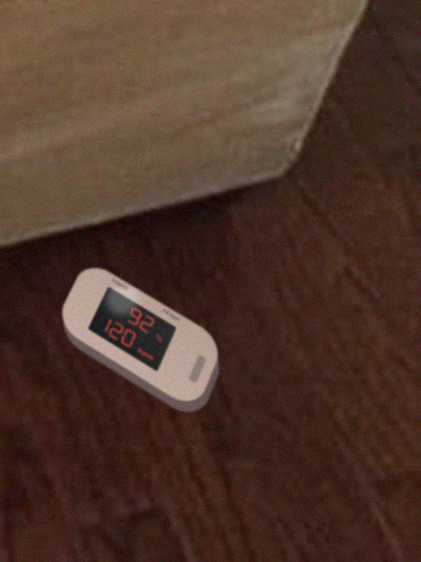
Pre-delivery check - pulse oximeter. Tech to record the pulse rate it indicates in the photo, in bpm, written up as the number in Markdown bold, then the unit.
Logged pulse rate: **120** bpm
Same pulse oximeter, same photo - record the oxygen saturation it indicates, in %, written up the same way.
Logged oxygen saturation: **92** %
